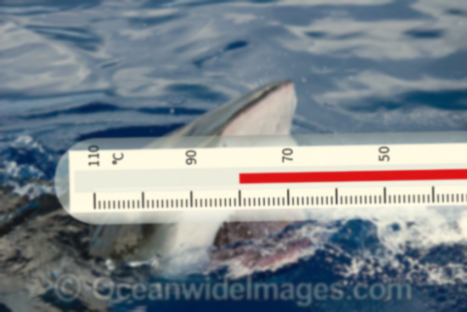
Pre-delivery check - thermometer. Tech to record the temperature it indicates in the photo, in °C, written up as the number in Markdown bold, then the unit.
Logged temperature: **80** °C
